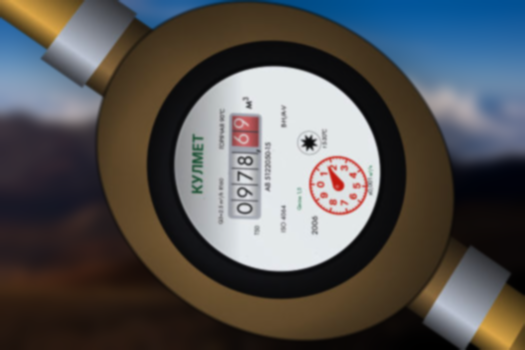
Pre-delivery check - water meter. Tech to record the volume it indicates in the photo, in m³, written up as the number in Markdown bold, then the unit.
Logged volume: **978.691** m³
